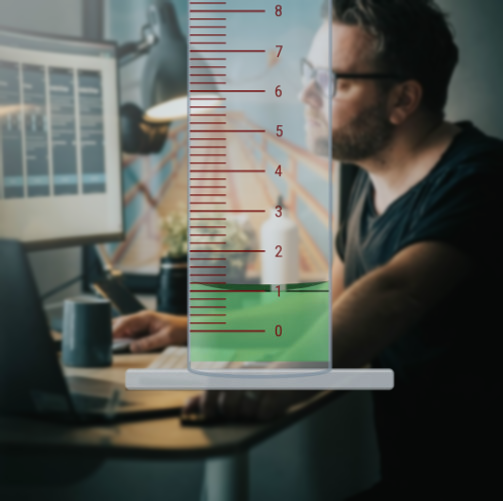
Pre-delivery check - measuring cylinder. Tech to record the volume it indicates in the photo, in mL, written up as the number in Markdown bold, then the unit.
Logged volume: **1** mL
